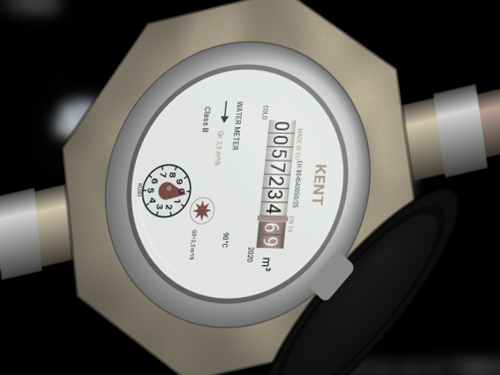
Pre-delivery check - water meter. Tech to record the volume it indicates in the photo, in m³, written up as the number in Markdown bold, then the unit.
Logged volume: **57234.690** m³
